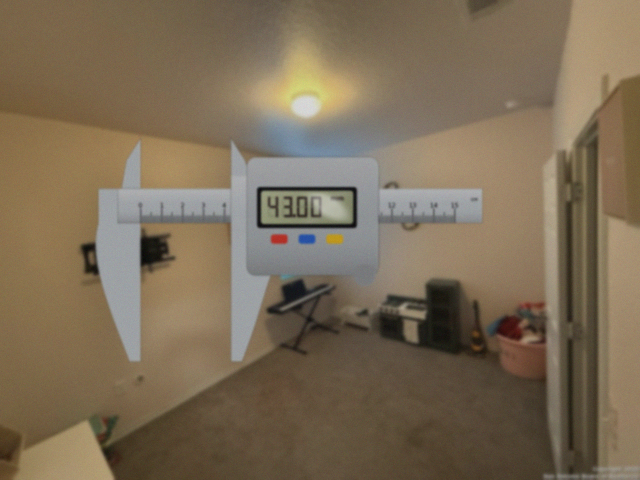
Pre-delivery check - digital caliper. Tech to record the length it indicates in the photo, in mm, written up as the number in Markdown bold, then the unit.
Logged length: **43.00** mm
